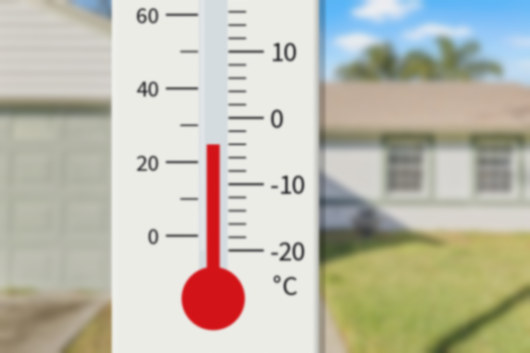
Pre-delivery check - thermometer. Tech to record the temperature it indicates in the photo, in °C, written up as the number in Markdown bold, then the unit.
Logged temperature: **-4** °C
